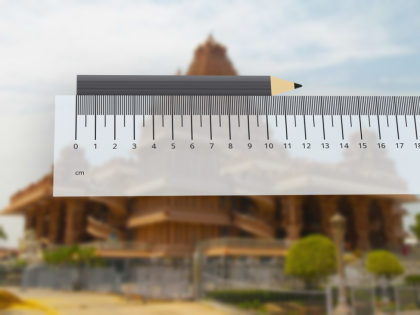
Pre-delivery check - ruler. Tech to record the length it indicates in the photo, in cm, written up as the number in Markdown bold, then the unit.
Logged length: **12** cm
